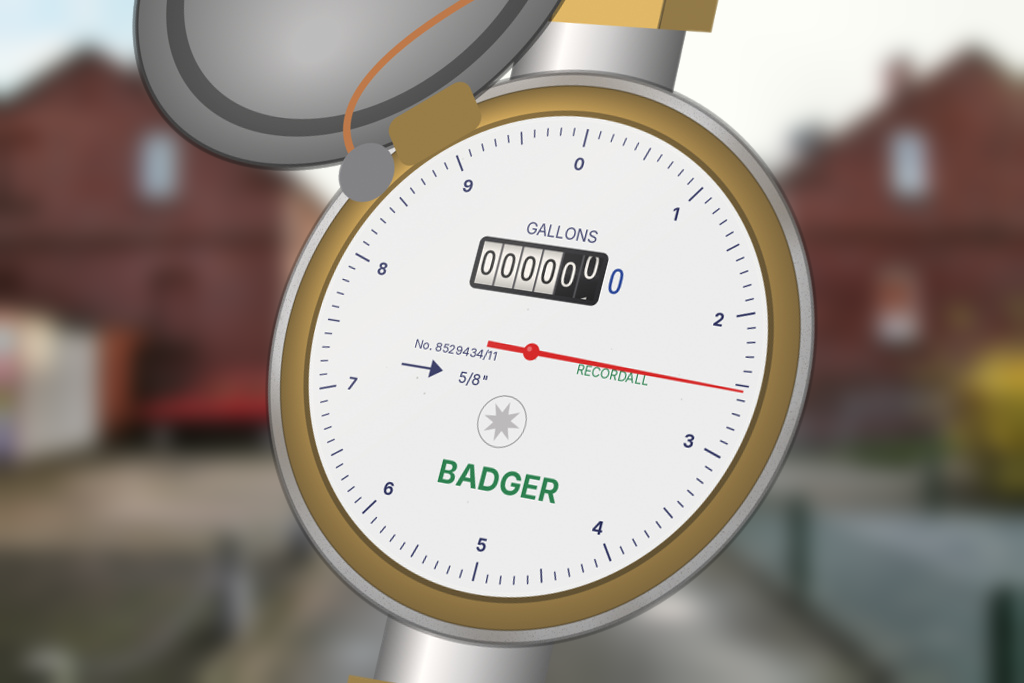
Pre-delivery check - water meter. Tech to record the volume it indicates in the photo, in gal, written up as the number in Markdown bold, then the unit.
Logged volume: **2.5** gal
